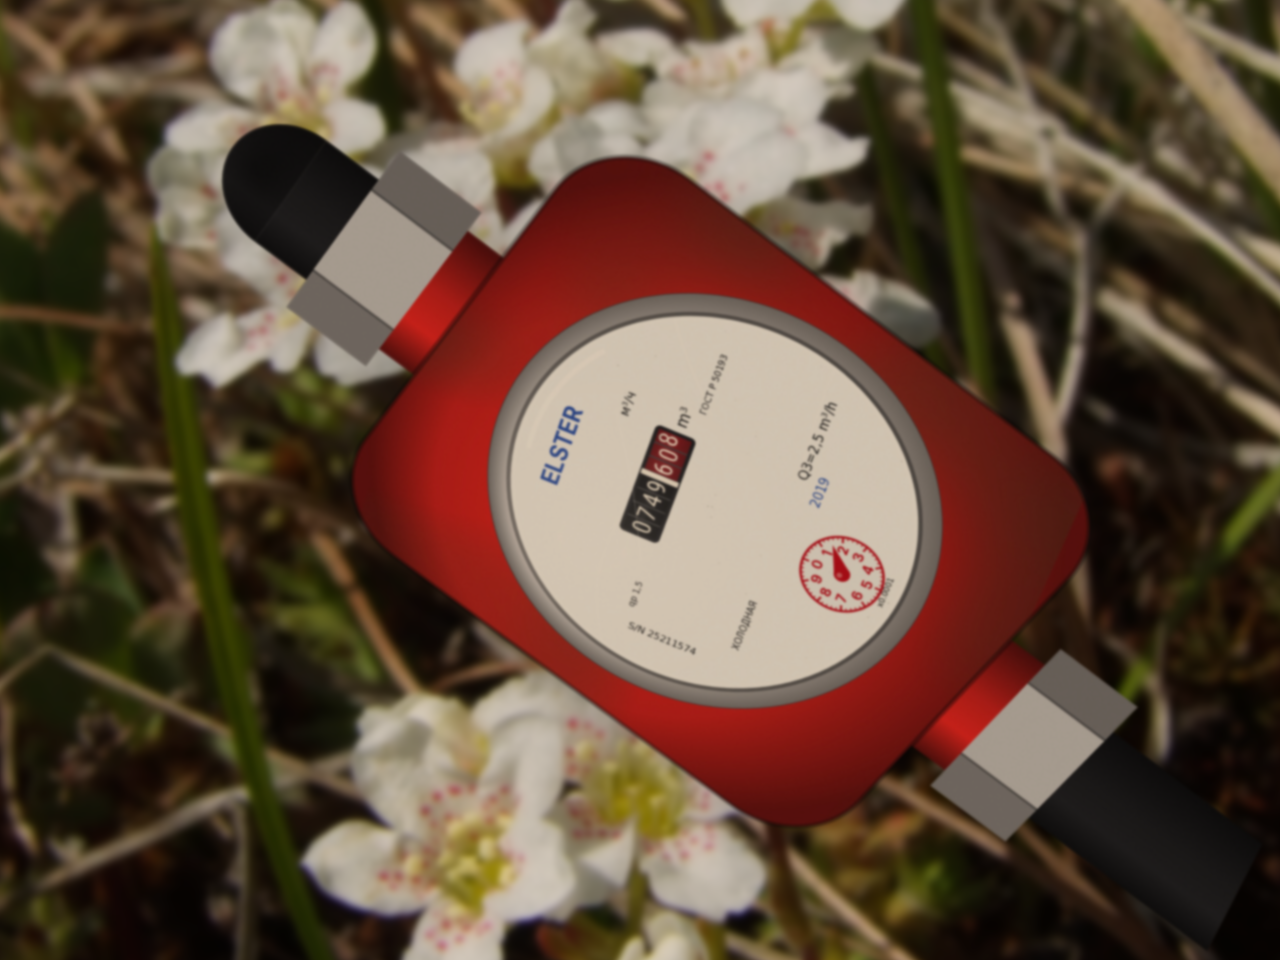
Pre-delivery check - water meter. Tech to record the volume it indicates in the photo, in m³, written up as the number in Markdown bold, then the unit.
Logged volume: **749.6081** m³
